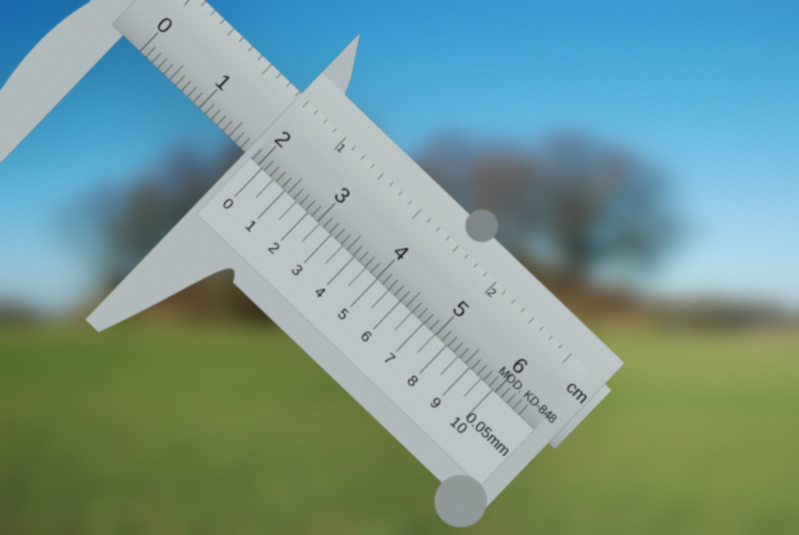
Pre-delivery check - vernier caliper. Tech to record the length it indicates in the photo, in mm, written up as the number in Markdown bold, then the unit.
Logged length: **20.6** mm
